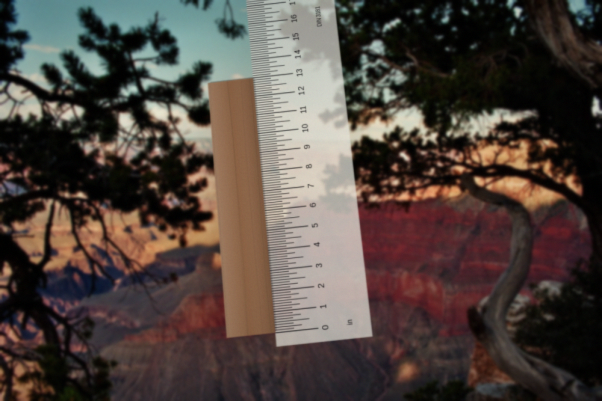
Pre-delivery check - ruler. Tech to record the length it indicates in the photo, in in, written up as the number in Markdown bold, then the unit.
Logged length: **13** in
